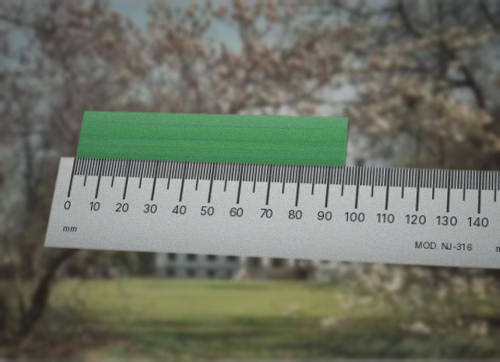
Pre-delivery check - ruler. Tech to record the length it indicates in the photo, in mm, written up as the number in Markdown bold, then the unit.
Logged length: **95** mm
